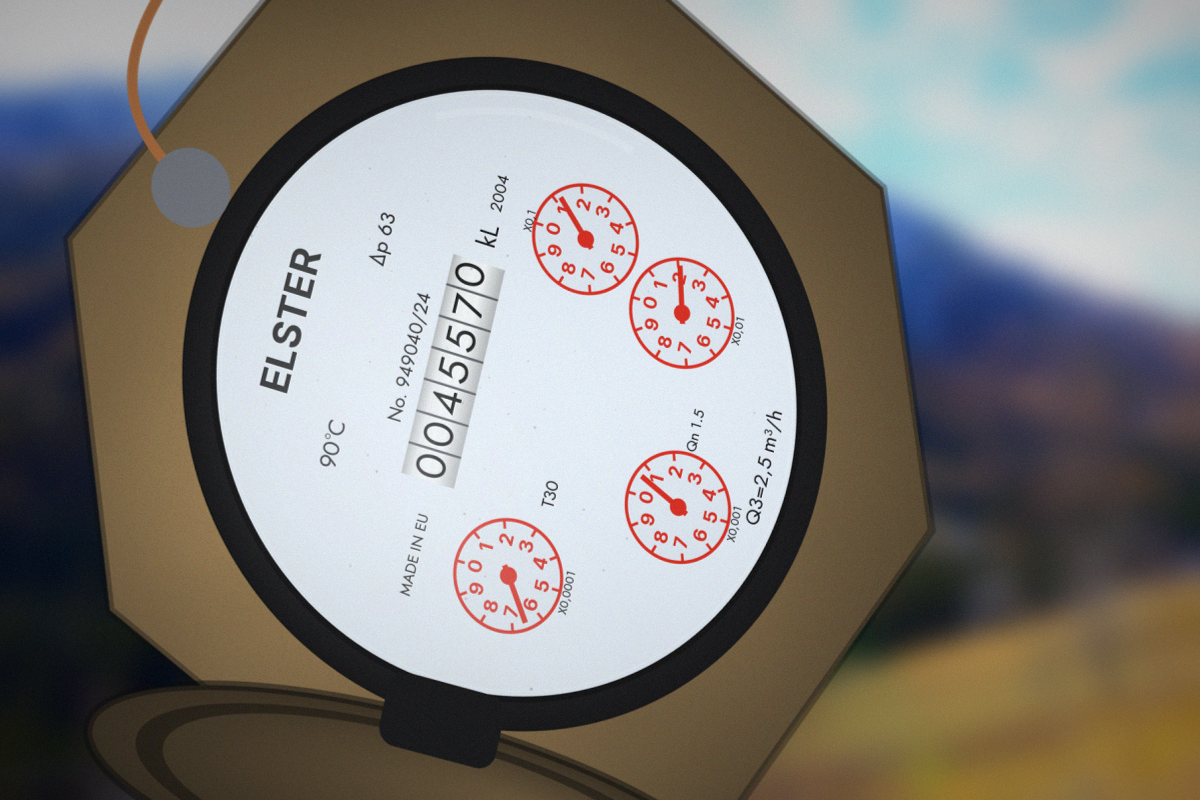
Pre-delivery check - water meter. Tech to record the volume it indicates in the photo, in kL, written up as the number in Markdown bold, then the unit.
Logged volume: **45570.1206** kL
